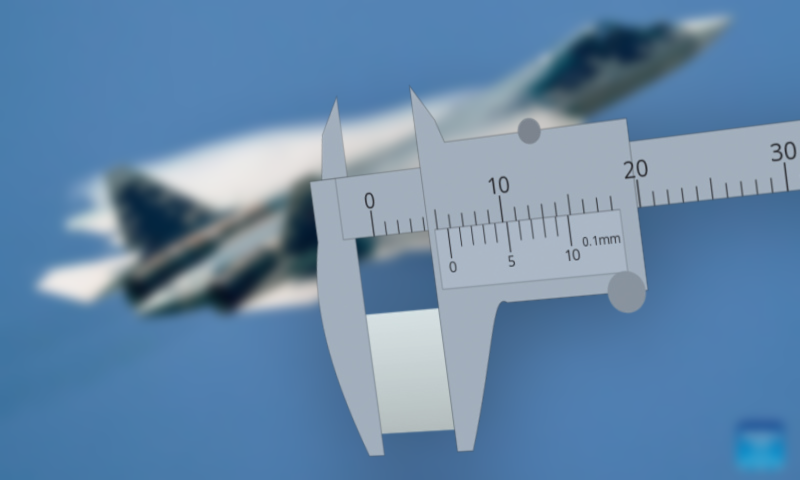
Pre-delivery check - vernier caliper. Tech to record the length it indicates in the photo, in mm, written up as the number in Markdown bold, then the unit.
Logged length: **5.8** mm
